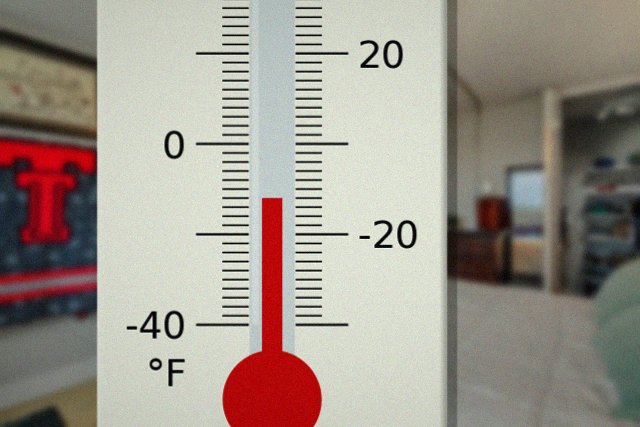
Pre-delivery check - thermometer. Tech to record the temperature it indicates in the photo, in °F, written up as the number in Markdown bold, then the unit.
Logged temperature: **-12** °F
